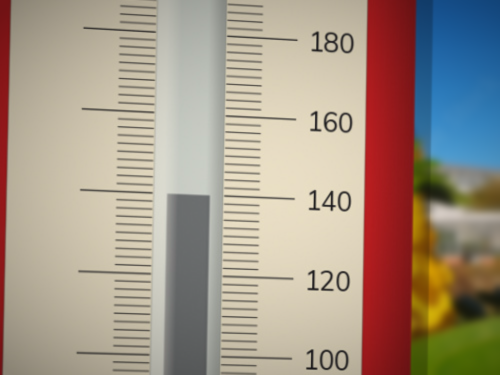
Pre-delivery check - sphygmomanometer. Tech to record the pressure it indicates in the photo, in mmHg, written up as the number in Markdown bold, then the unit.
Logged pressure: **140** mmHg
